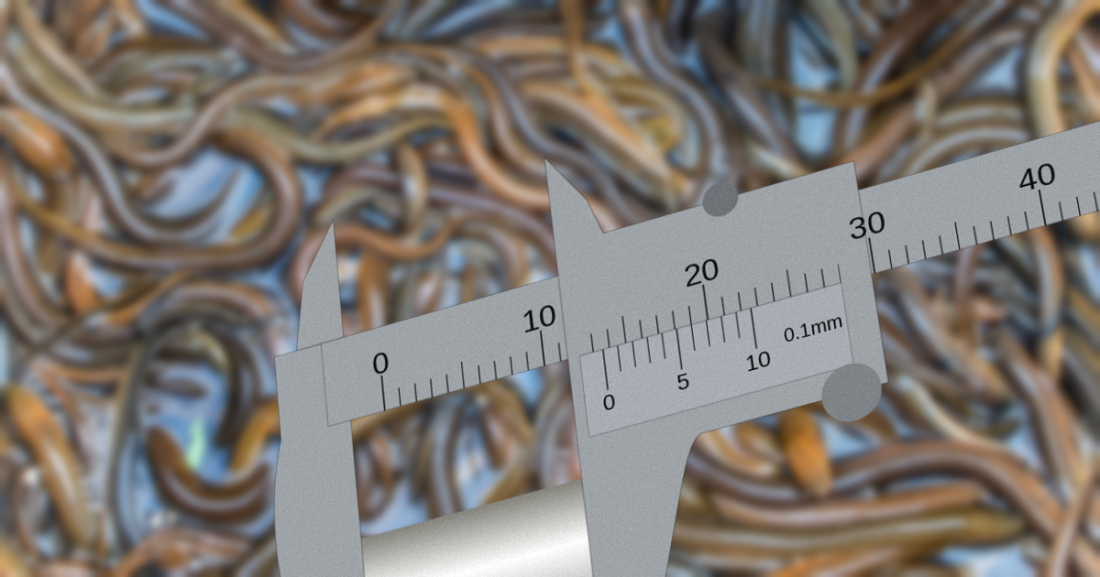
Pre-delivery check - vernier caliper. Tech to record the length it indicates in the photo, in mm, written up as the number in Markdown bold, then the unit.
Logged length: **13.6** mm
